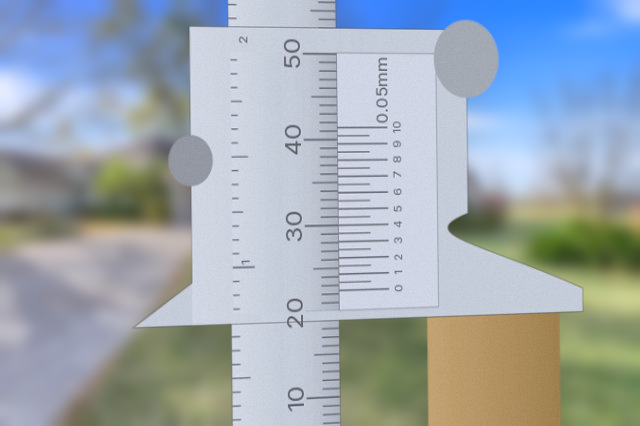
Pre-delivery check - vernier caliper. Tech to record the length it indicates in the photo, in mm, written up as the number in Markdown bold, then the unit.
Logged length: **22.4** mm
